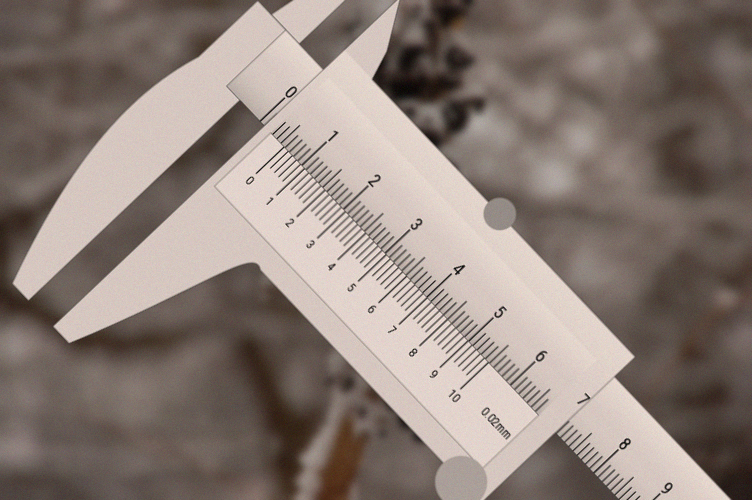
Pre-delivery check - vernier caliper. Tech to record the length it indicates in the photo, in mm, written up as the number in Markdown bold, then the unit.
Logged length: **5.8** mm
